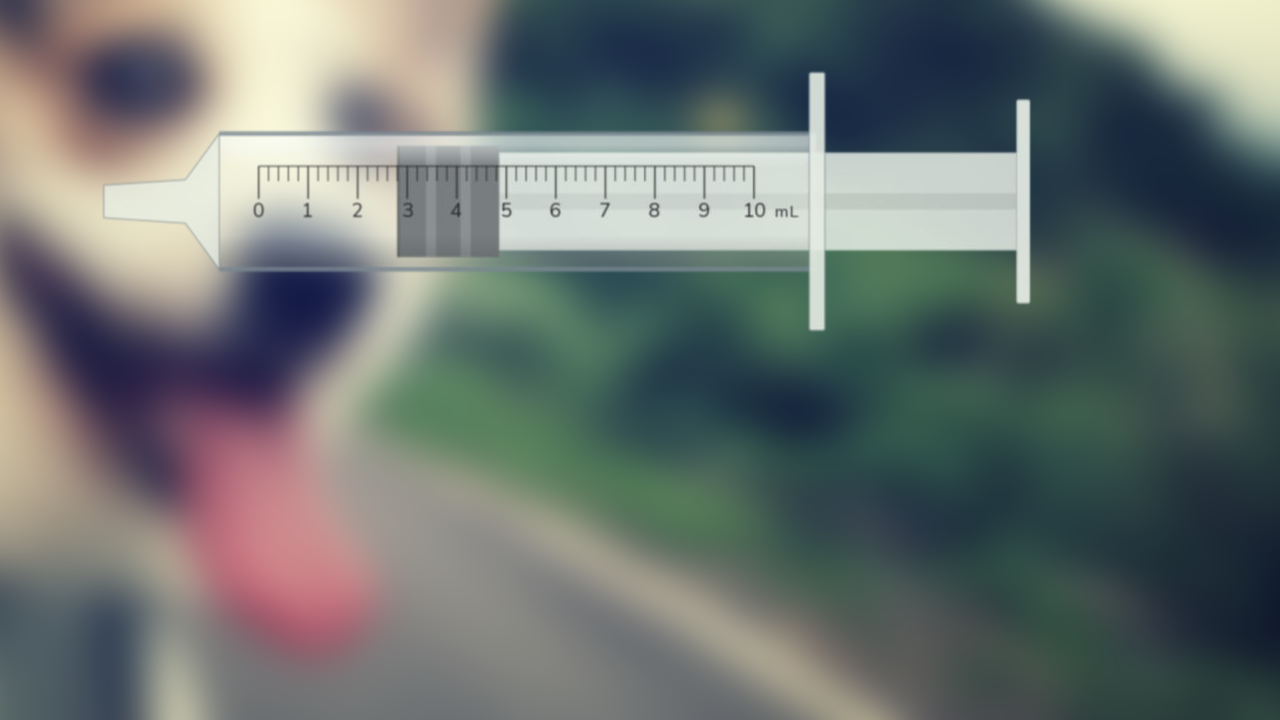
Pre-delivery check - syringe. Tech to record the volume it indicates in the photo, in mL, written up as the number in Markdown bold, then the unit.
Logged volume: **2.8** mL
